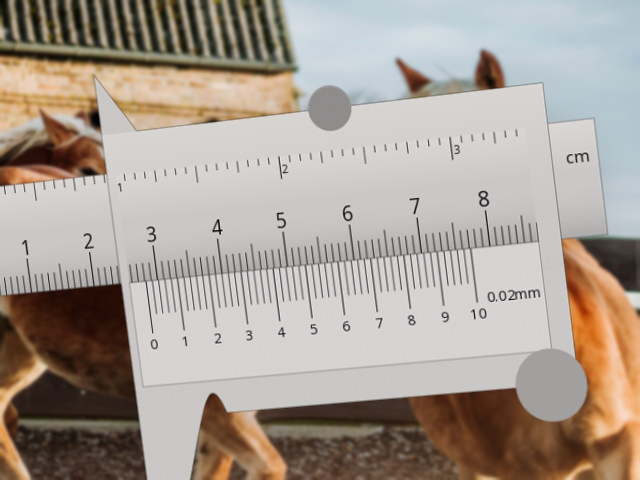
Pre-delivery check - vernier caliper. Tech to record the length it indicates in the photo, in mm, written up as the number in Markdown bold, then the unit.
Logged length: **28.2** mm
